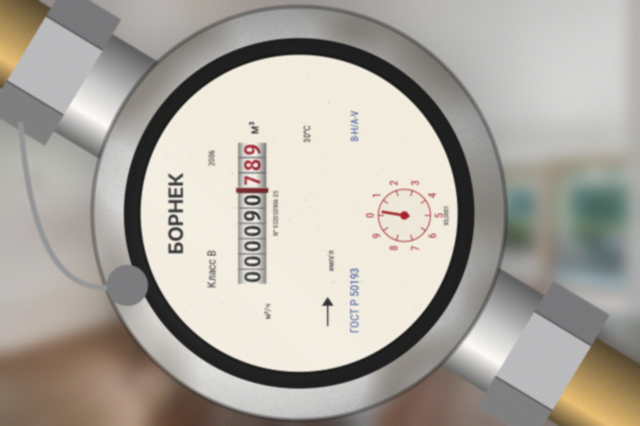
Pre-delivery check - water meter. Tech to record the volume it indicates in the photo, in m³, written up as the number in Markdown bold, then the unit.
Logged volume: **90.7890** m³
